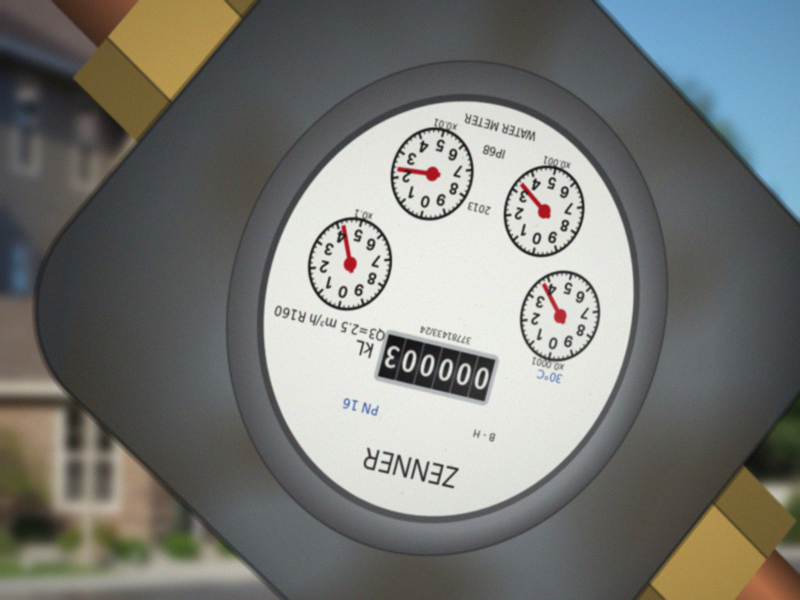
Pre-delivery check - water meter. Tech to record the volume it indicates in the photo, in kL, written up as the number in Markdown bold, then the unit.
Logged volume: **3.4233** kL
